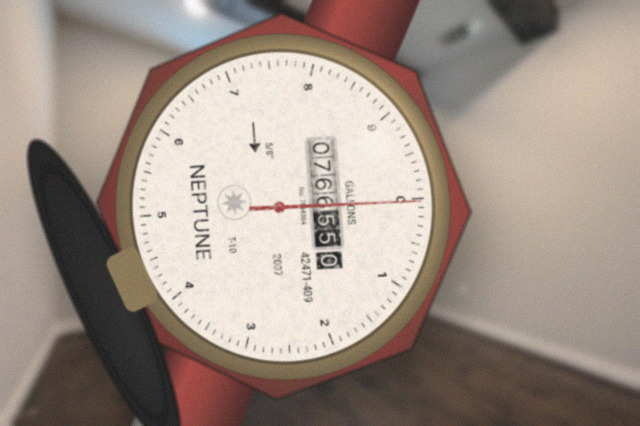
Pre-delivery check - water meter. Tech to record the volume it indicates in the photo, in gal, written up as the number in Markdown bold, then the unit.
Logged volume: **766550.0** gal
